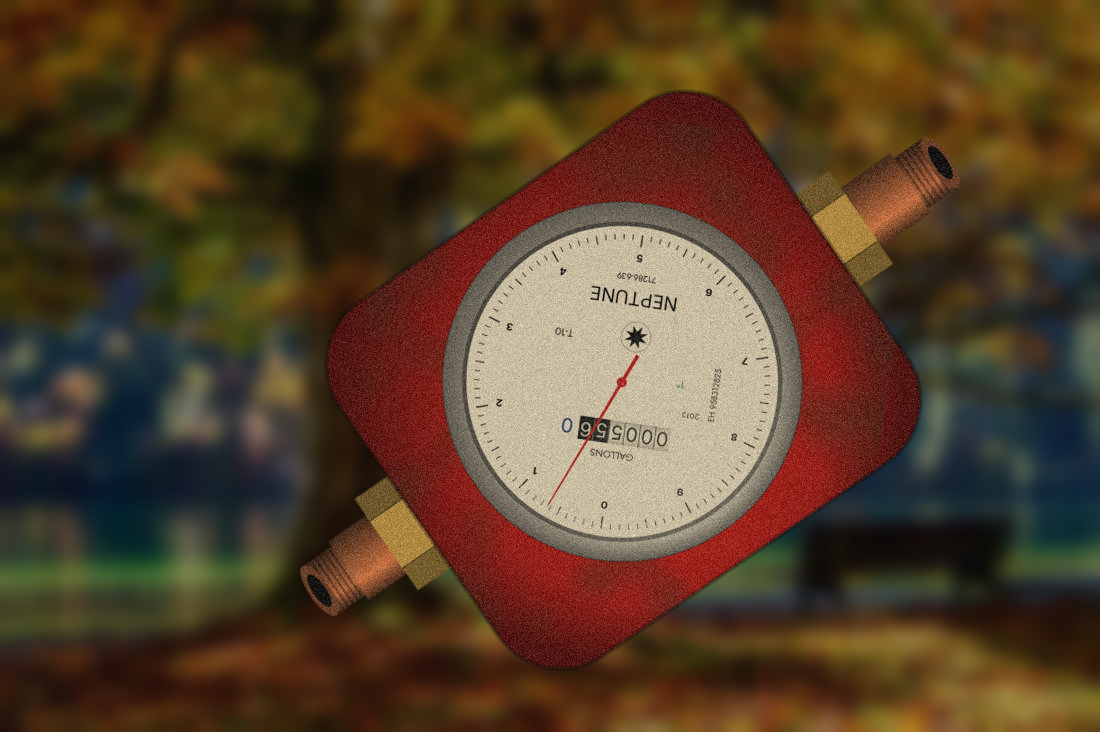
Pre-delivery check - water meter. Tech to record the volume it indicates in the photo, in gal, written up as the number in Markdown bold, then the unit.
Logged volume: **5560.6** gal
